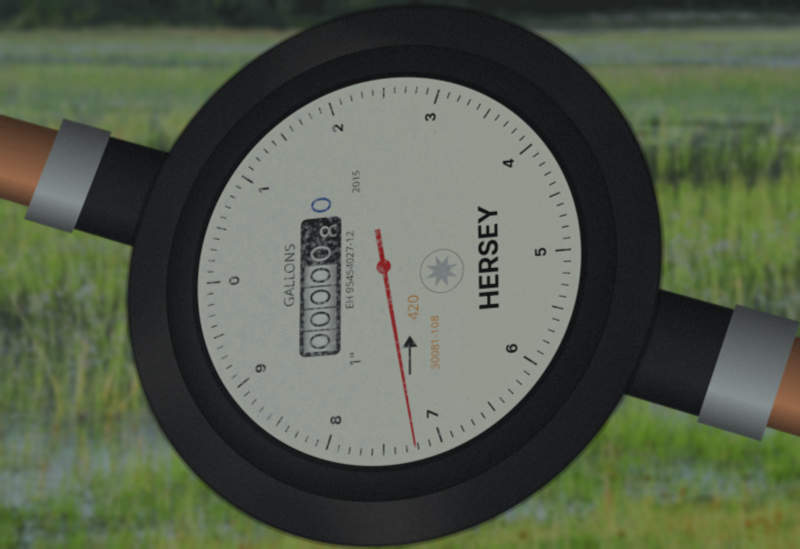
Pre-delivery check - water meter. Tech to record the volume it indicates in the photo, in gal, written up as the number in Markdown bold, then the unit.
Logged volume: **77.2** gal
